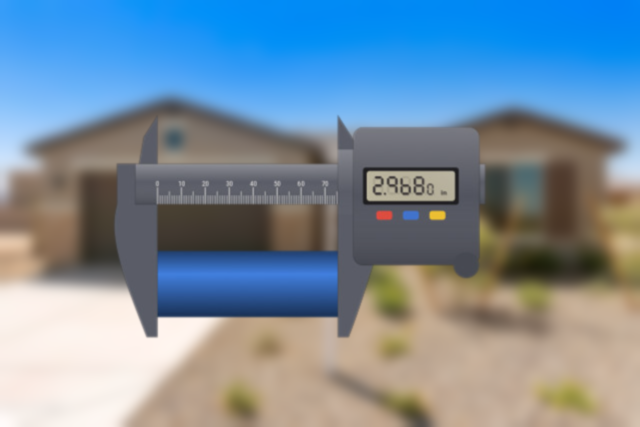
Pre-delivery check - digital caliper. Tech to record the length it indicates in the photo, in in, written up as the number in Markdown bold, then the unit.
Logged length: **2.9680** in
